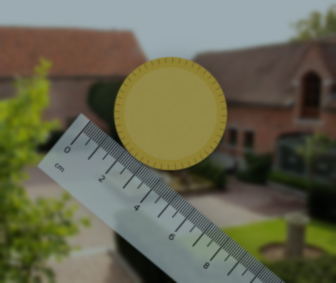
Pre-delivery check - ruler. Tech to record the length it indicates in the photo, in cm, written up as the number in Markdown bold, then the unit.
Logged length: **5** cm
